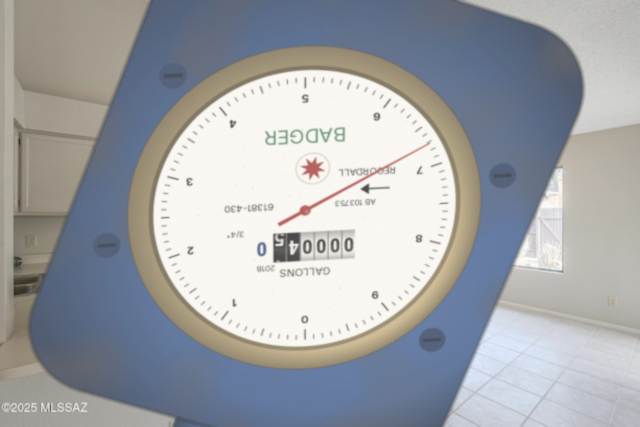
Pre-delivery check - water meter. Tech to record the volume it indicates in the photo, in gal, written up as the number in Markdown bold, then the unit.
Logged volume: **446.7** gal
